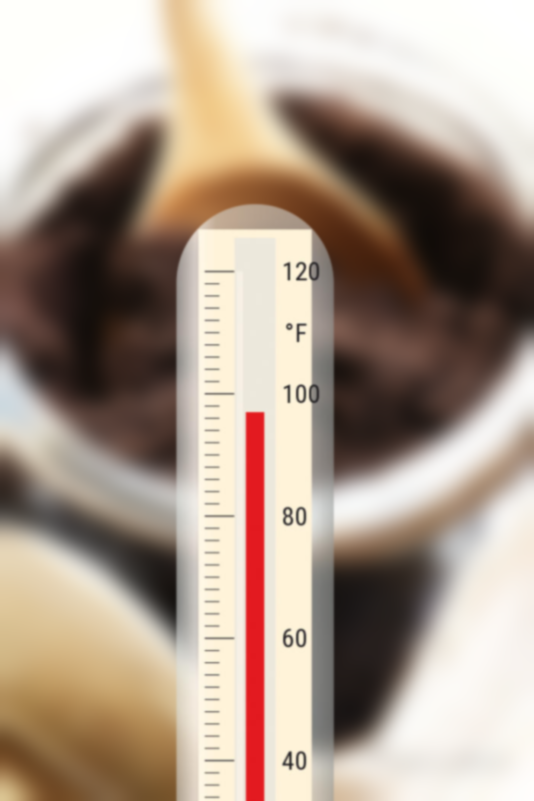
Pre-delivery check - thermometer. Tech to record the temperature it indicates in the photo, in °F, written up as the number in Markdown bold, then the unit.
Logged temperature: **97** °F
